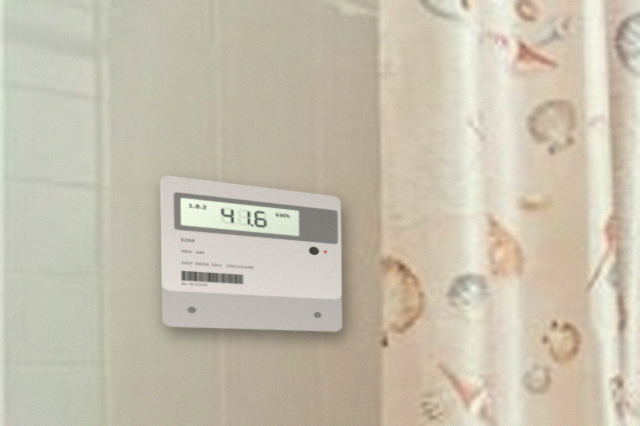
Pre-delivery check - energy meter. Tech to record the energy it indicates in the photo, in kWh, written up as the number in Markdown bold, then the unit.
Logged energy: **41.6** kWh
